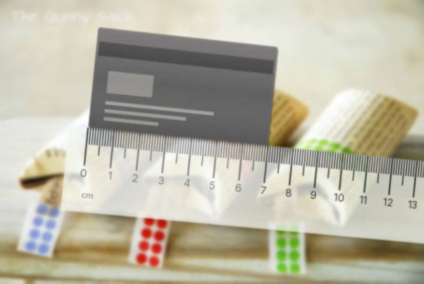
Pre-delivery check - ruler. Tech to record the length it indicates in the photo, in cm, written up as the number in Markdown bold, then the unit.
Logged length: **7** cm
